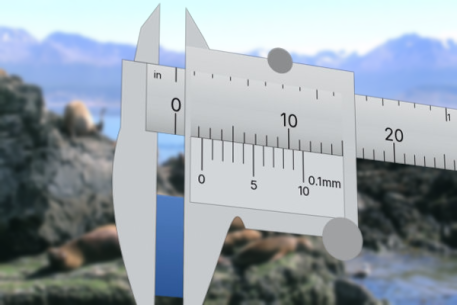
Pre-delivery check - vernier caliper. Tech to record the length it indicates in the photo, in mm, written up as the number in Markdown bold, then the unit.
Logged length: **2.3** mm
